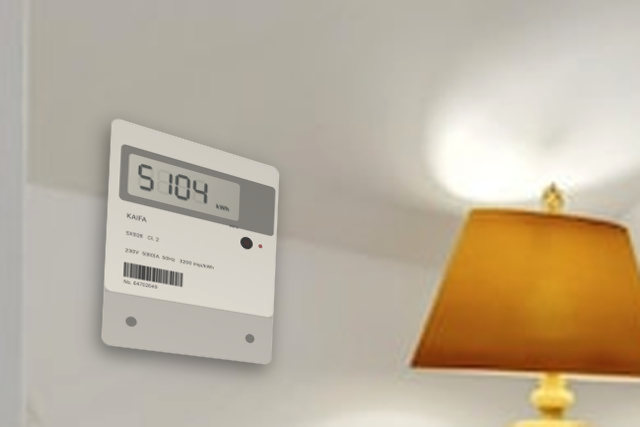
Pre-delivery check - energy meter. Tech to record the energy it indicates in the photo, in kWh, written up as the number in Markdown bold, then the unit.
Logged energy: **5104** kWh
